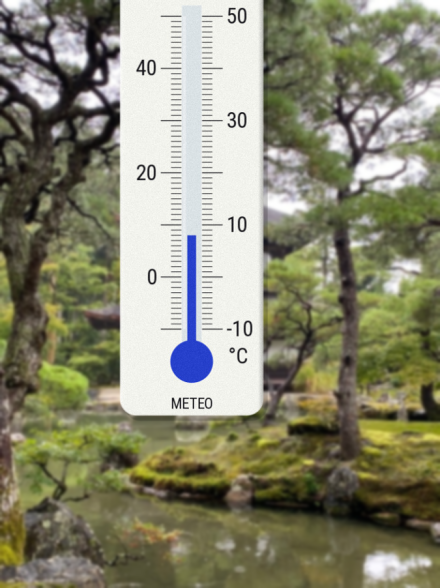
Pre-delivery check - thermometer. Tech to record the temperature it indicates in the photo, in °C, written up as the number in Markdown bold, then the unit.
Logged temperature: **8** °C
